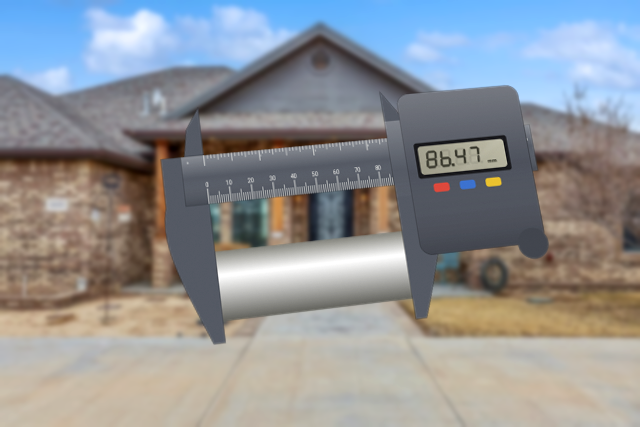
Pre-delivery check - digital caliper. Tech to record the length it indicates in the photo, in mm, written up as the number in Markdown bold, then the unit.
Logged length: **86.47** mm
